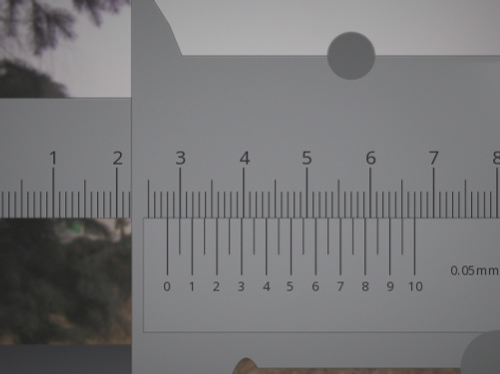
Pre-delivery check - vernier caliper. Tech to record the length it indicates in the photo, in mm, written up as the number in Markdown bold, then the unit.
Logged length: **28.0** mm
